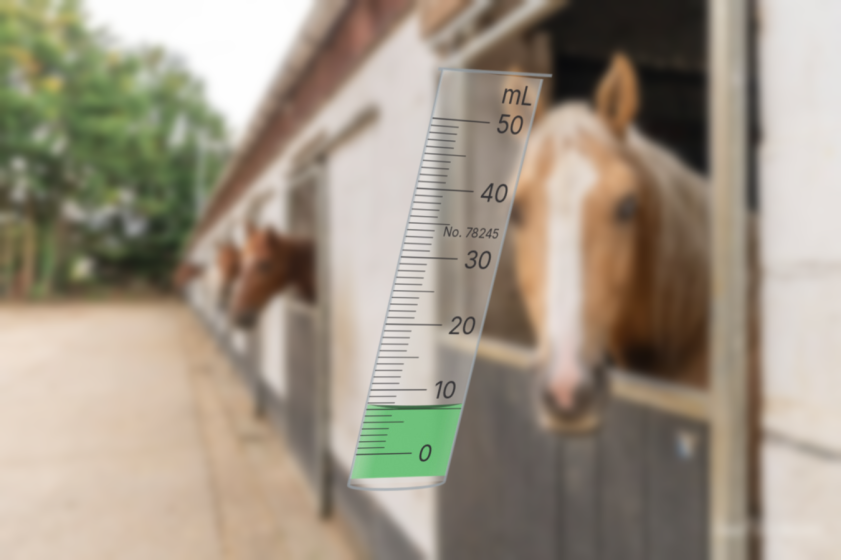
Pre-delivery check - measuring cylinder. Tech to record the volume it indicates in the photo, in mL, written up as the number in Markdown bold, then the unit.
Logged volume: **7** mL
